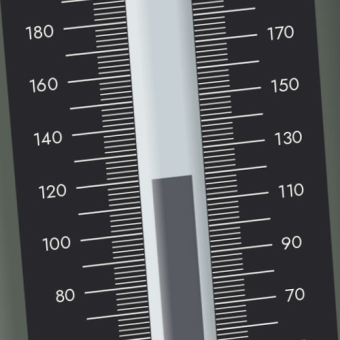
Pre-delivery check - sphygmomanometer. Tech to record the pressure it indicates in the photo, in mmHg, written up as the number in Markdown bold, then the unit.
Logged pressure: **120** mmHg
